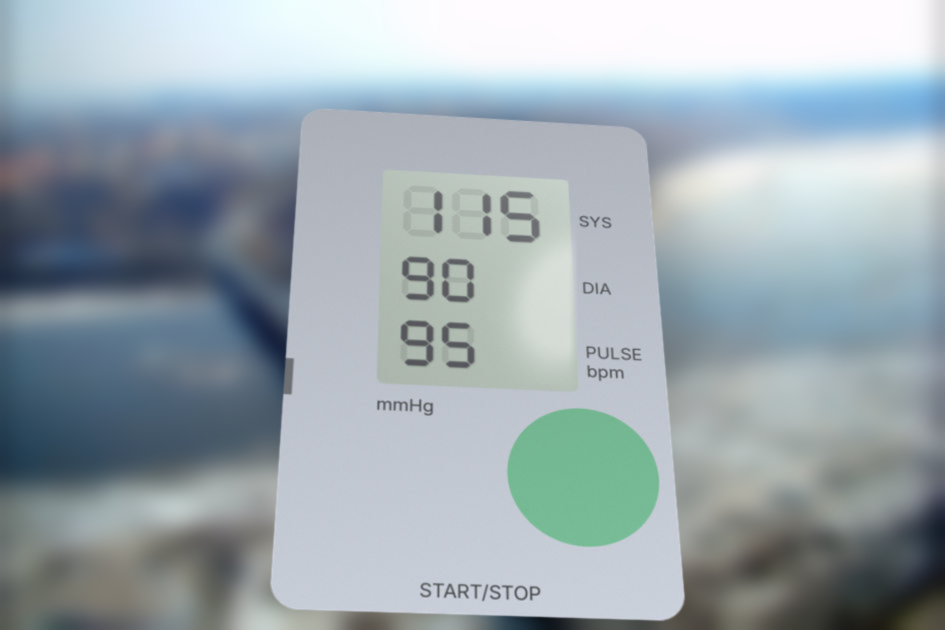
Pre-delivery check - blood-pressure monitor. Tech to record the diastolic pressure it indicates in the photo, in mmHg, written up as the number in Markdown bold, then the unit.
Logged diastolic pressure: **90** mmHg
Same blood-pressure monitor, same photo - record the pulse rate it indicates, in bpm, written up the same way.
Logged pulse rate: **95** bpm
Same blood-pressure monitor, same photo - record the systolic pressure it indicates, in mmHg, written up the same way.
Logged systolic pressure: **115** mmHg
